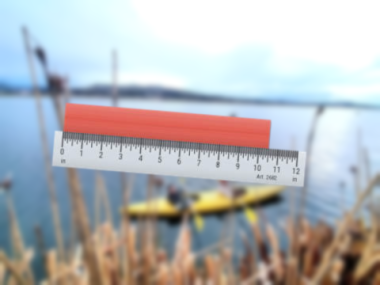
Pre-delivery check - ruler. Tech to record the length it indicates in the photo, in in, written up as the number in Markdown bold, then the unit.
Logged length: **10.5** in
